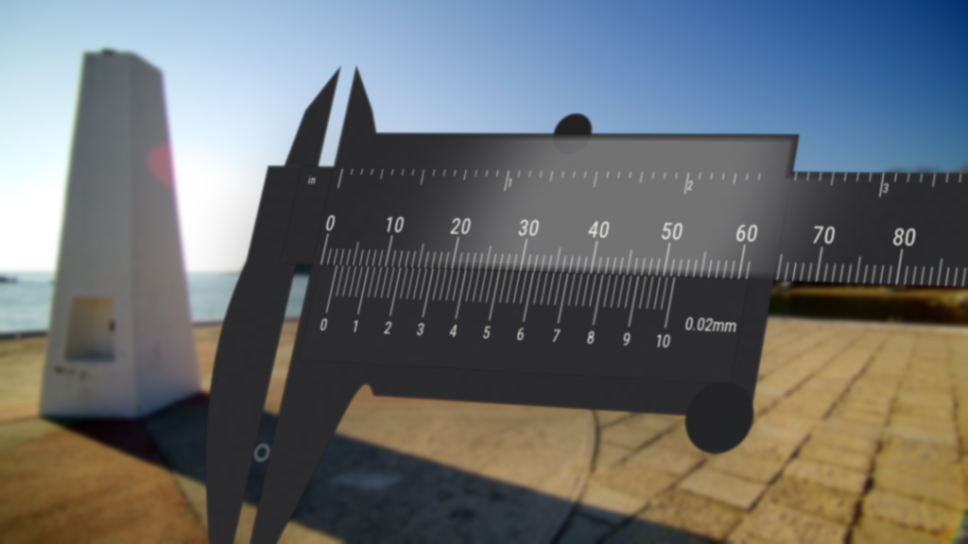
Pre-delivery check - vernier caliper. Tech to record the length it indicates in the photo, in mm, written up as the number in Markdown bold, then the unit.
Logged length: **2.5** mm
